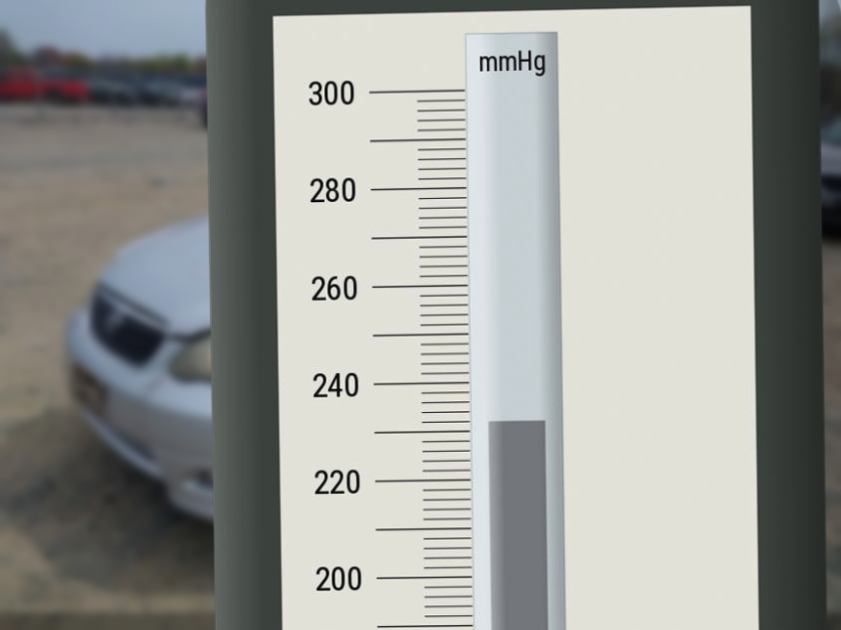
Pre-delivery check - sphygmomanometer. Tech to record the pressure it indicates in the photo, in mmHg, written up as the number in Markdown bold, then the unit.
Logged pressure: **232** mmHg
